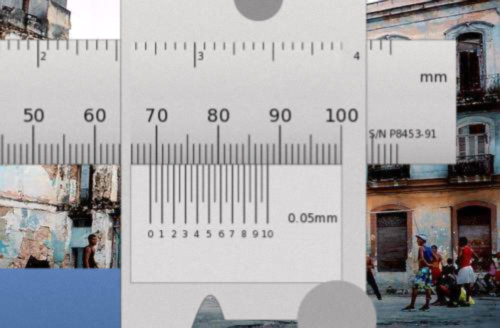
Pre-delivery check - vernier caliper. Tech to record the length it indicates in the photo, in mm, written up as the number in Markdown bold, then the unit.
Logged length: **69.0** mm
